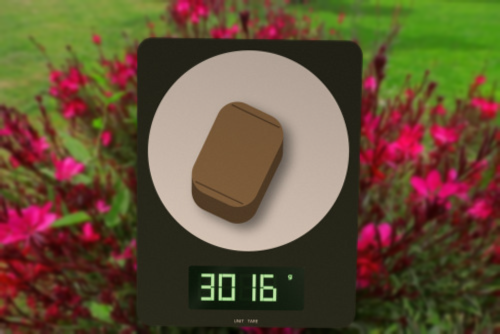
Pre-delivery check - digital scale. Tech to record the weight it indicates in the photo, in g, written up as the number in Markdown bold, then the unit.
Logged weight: **3016** g
